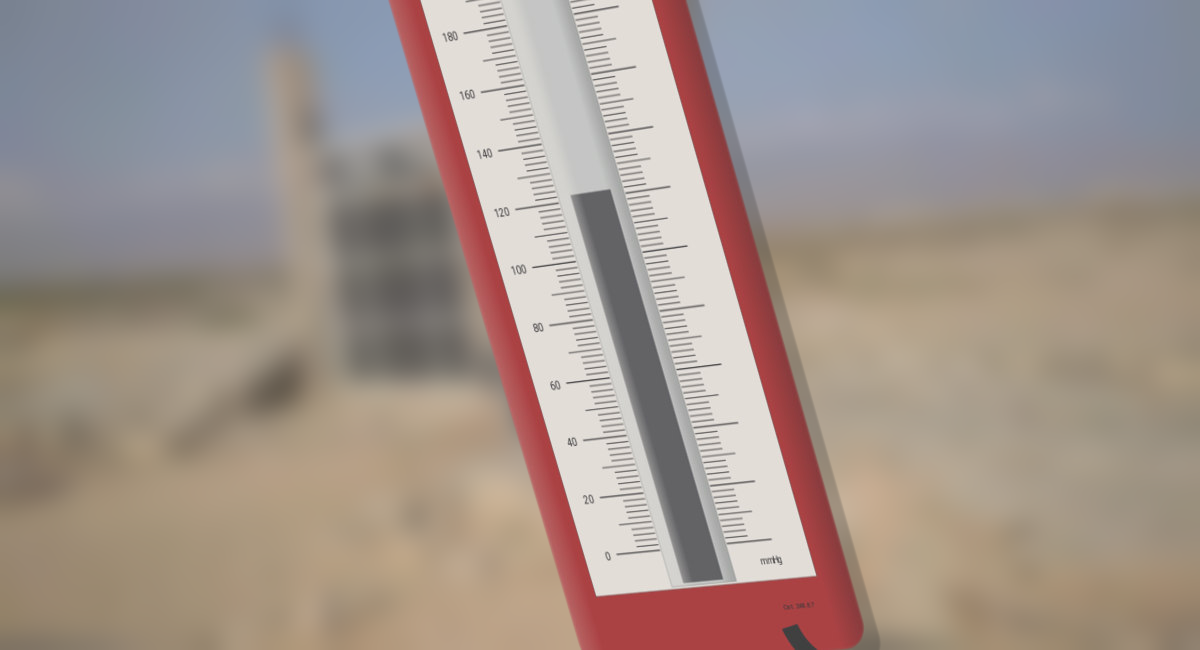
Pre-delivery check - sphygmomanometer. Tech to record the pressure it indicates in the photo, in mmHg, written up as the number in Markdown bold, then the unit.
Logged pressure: **122** mmHg
